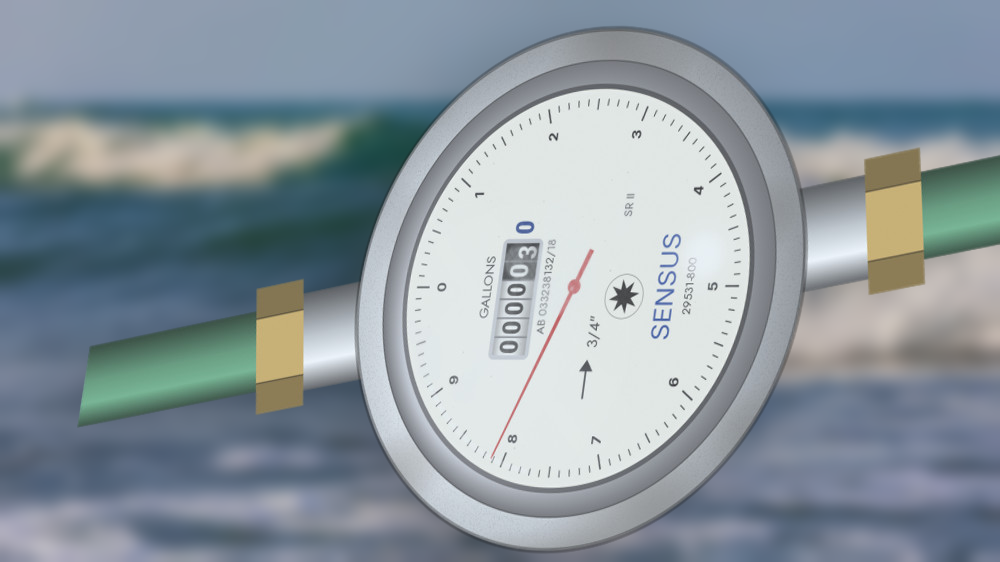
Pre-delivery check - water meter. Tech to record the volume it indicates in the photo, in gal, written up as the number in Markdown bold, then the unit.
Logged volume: **28.1** gal
